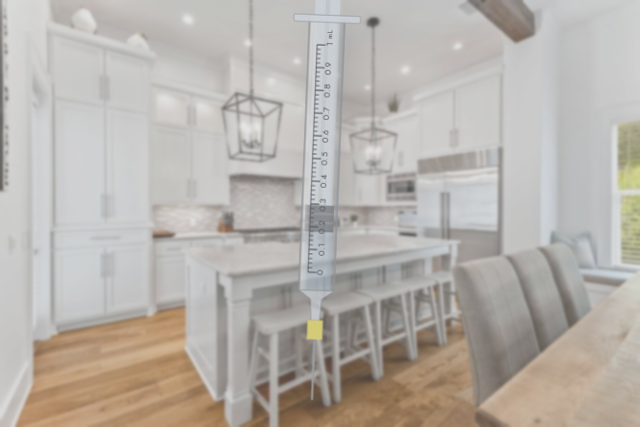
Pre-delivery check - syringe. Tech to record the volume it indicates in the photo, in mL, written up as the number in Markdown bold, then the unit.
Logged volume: **0.18** mL
